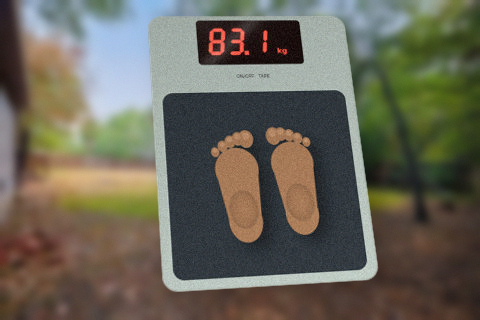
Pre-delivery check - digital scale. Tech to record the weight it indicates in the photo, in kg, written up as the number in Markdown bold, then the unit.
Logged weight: **83.1** kg
